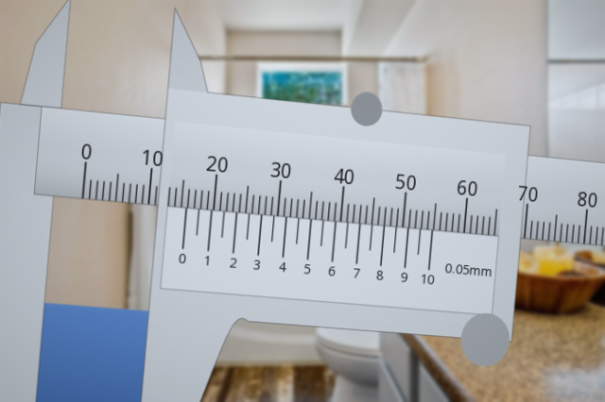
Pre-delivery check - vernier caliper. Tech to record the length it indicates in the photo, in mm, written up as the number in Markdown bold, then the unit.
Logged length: **15.8** mm
